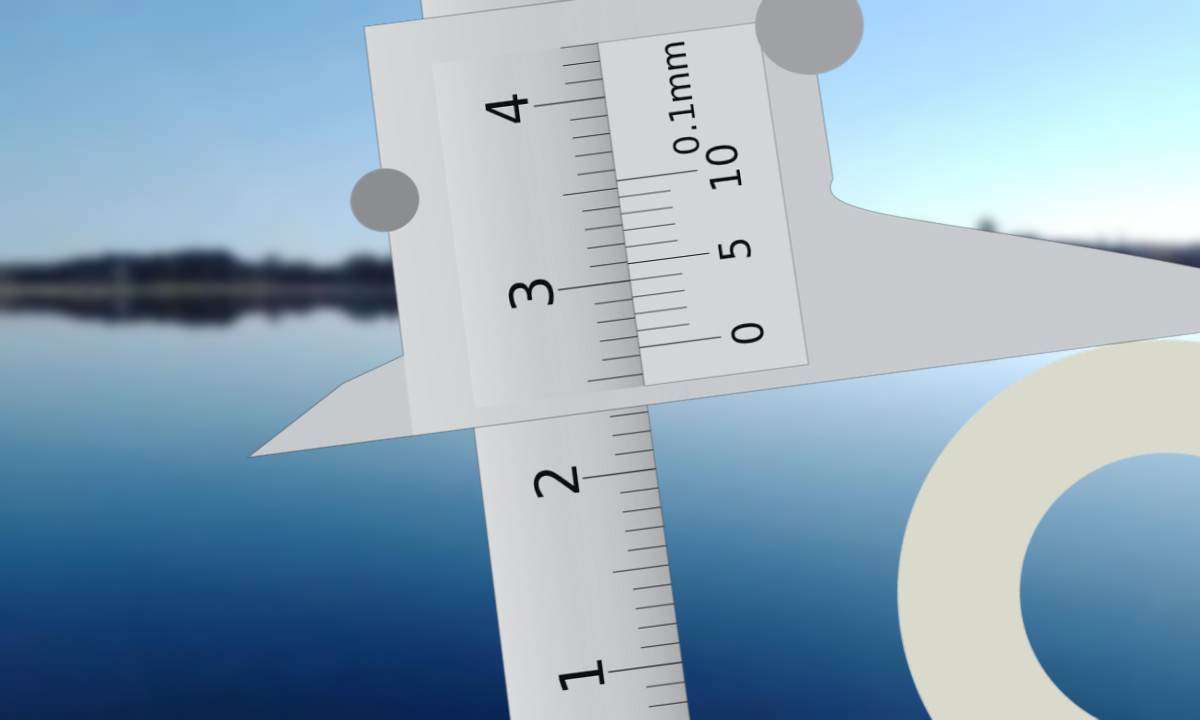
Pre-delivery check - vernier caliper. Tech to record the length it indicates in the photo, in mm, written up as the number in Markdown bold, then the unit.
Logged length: **26.4** mm
